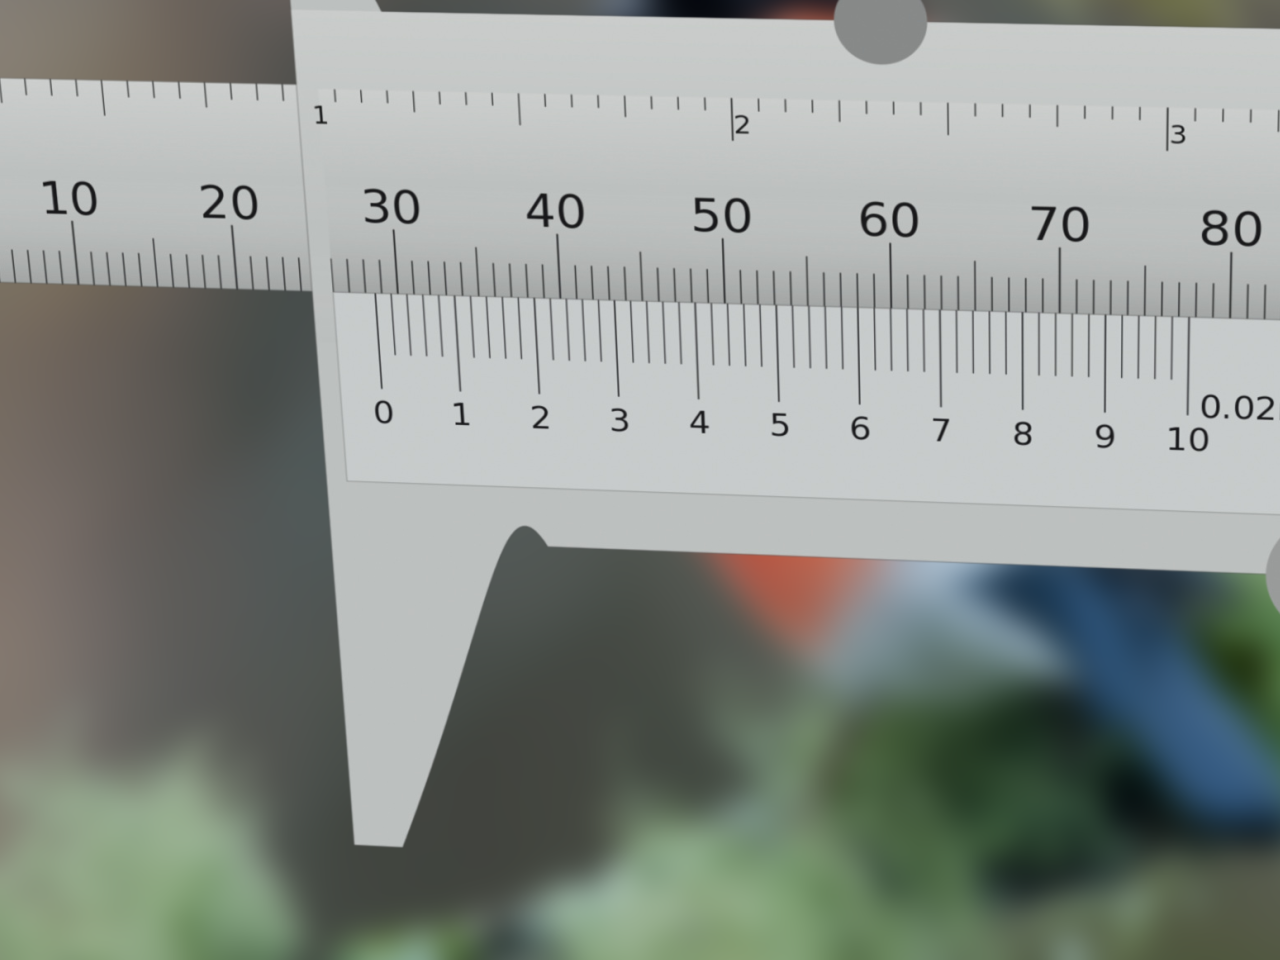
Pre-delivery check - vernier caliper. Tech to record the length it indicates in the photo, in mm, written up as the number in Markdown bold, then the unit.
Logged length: **28.6** mm
